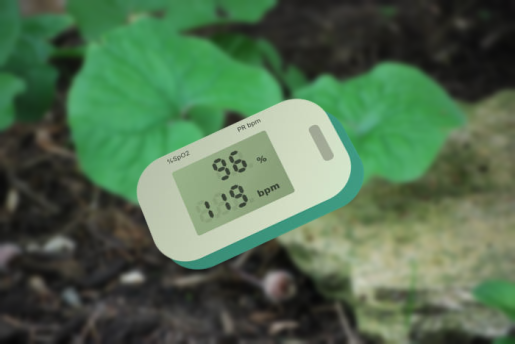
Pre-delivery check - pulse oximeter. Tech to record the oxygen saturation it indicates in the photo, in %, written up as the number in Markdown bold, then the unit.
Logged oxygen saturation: **96** %
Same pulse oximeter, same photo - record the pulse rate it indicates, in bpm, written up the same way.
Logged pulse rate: **119** bpm
